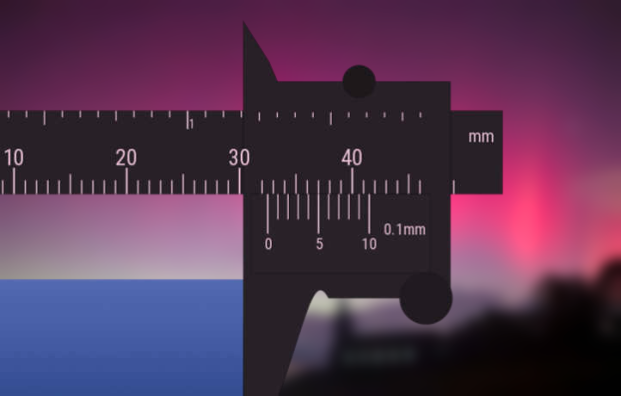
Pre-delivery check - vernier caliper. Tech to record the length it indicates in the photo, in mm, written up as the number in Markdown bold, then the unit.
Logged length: **32.5** mm
